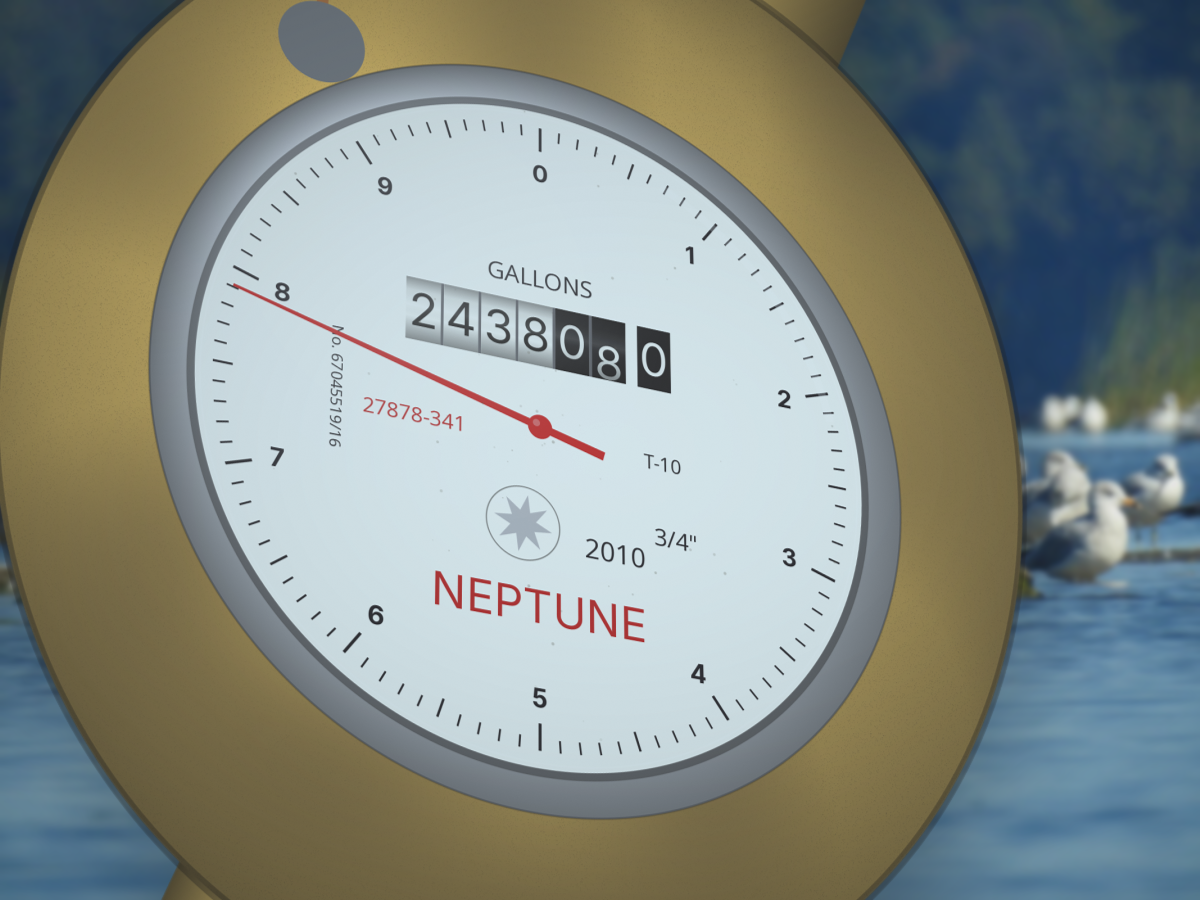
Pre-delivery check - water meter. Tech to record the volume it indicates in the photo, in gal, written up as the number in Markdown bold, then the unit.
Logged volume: **2438077.9** gal
